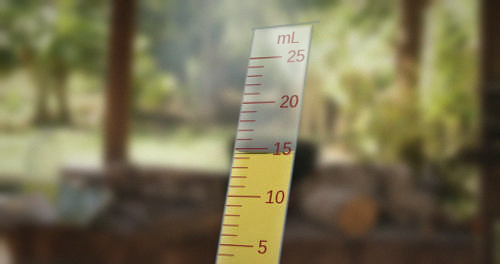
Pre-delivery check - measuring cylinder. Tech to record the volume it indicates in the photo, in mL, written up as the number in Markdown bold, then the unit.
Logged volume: **14.5** mL
